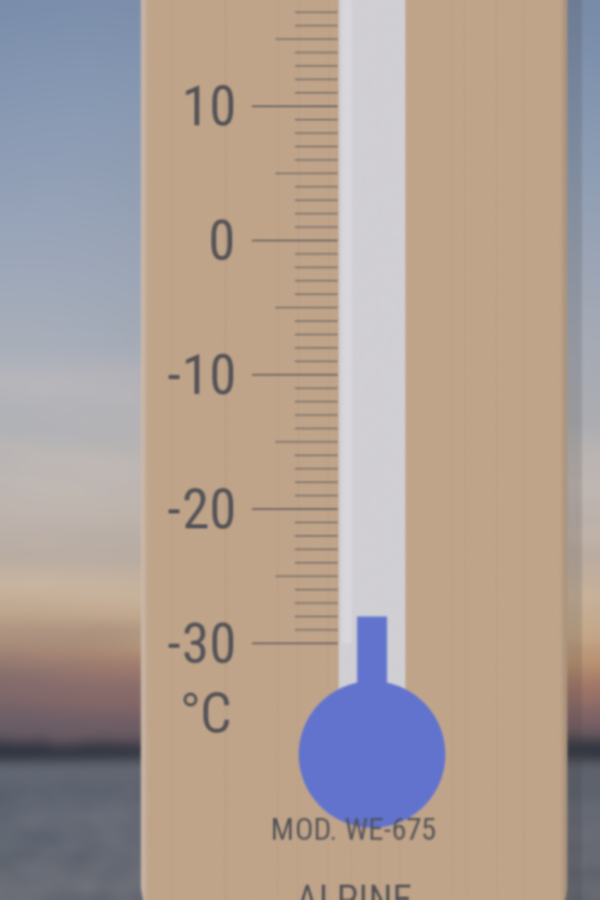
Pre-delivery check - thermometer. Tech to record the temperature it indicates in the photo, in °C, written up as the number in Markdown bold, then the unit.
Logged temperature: **-28** °C
